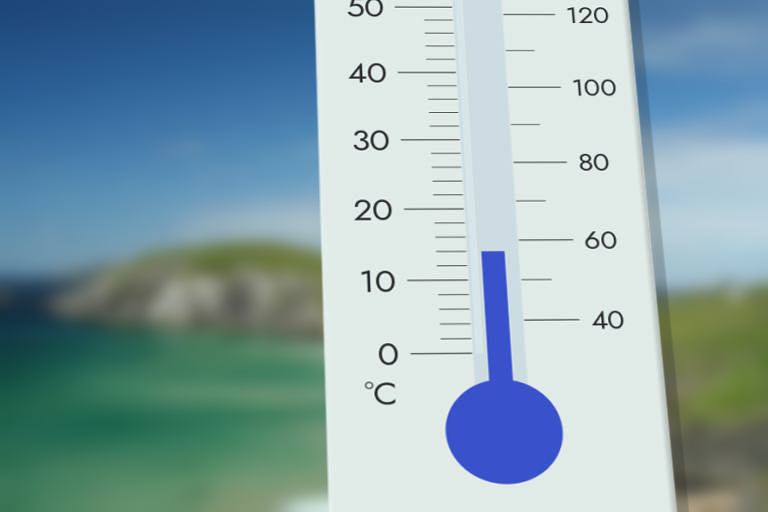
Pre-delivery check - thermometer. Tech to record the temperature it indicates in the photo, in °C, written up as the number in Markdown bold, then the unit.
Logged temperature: **14** °C
